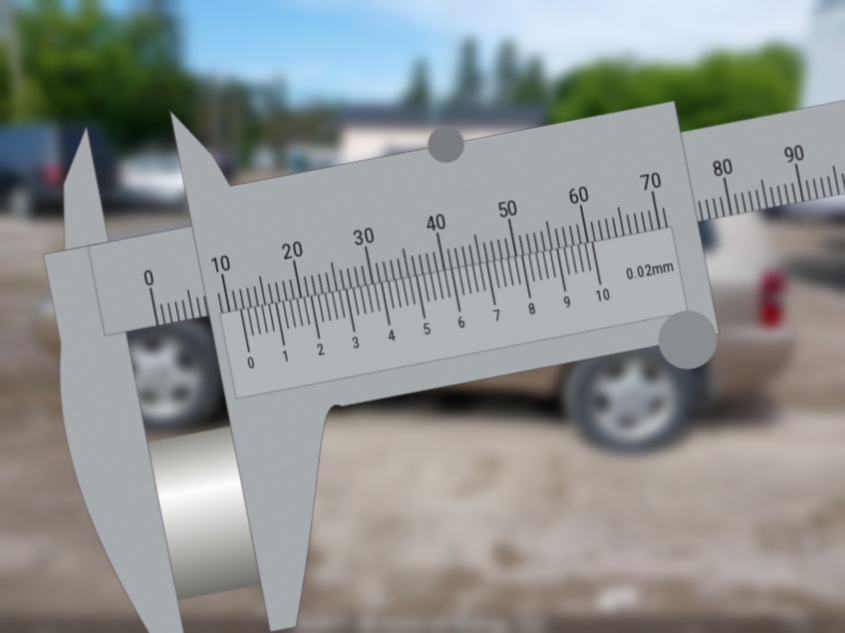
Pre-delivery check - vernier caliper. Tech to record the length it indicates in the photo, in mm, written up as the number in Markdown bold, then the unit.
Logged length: **11.6** mm
